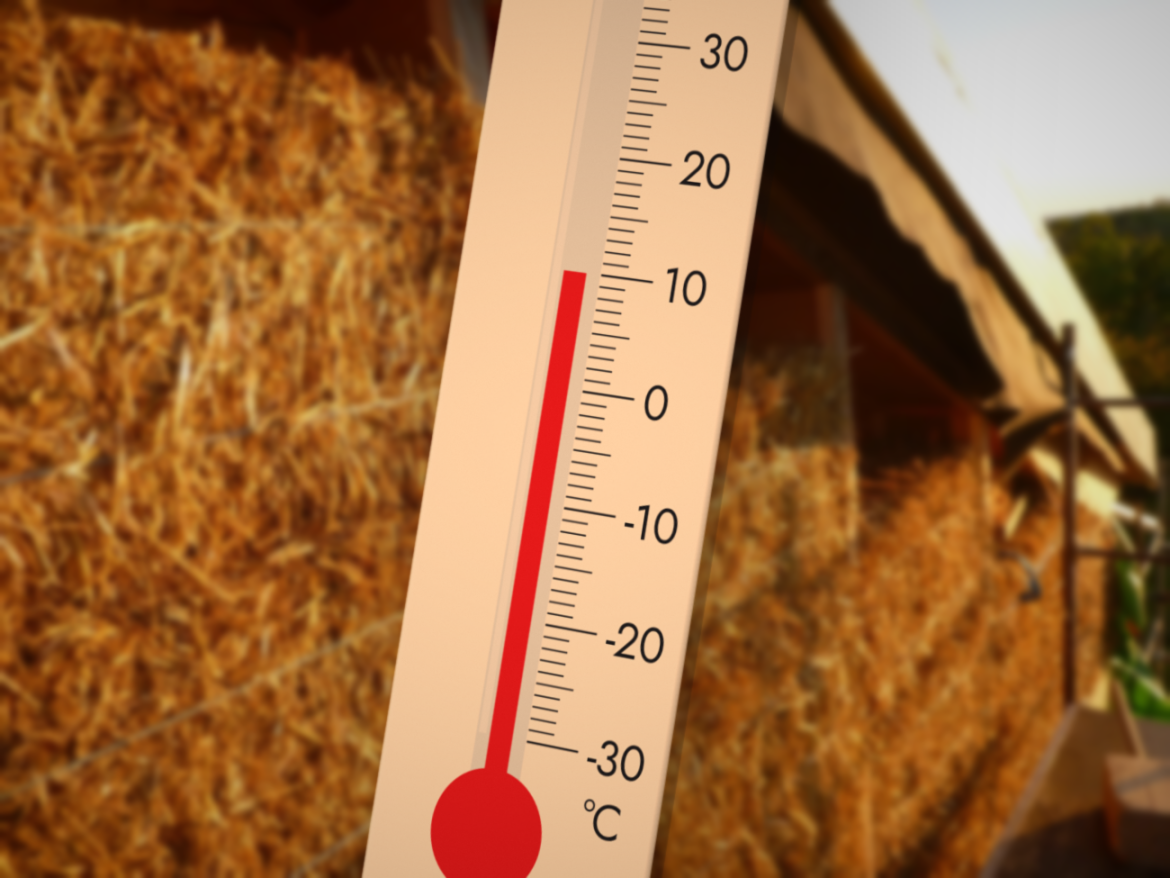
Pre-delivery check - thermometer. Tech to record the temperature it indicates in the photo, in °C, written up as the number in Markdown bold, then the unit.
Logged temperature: **10** °C
